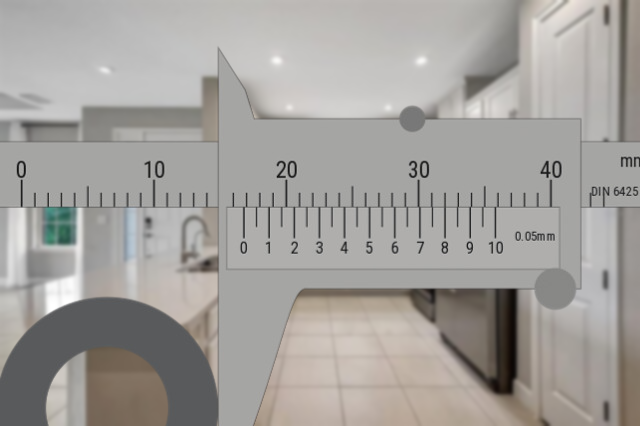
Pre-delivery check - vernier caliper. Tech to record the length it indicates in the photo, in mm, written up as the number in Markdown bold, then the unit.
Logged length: **16.8** mm
